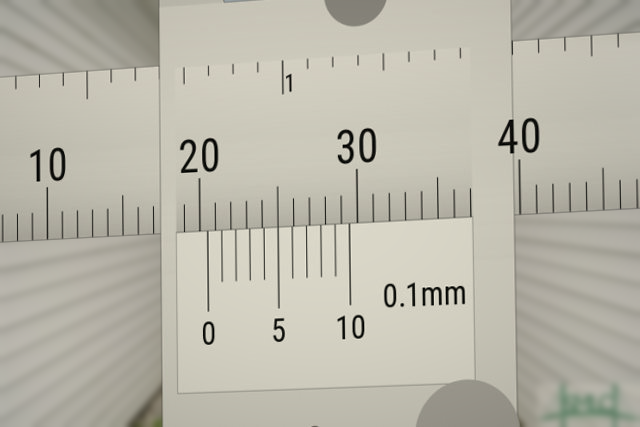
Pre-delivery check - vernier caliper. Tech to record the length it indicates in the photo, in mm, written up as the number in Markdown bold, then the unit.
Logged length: **20.5** mm
